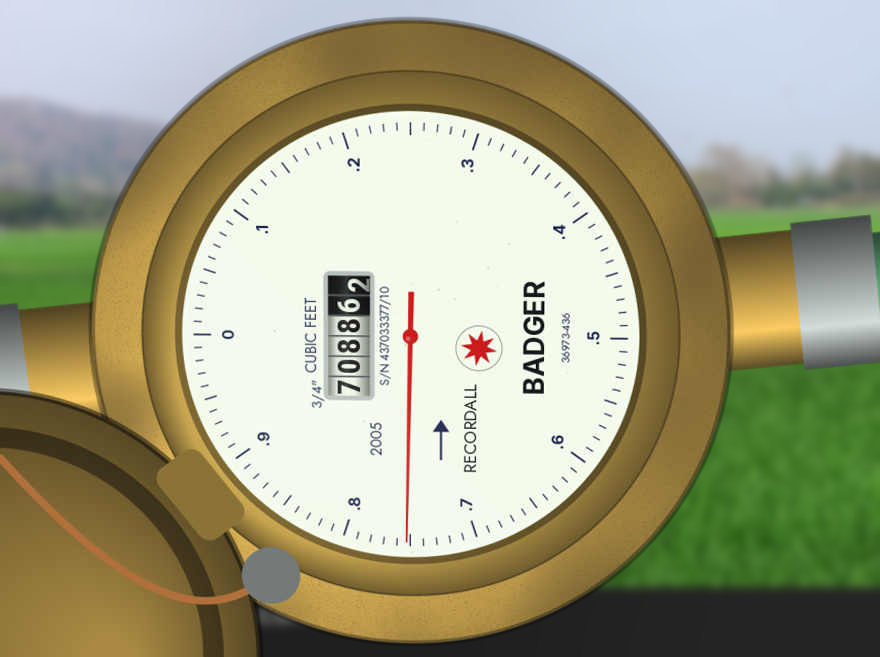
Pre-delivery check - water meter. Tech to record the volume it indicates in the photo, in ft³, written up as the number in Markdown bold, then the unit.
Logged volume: **708861.75** ft³
